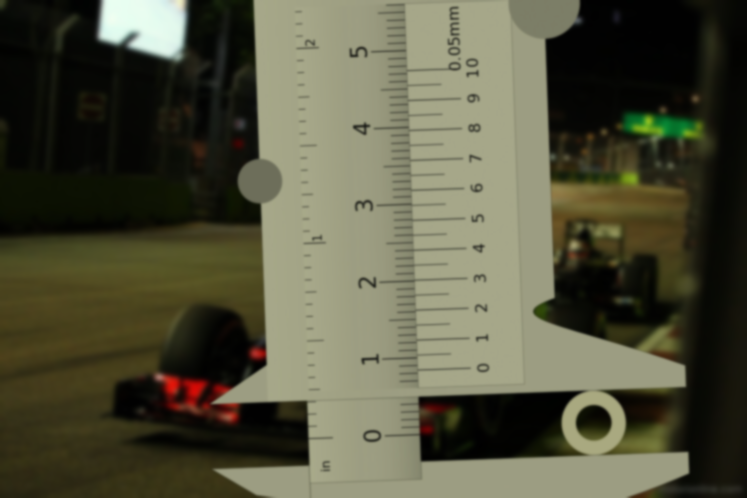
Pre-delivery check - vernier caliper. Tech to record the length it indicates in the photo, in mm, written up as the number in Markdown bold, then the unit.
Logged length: **8.4** mm
